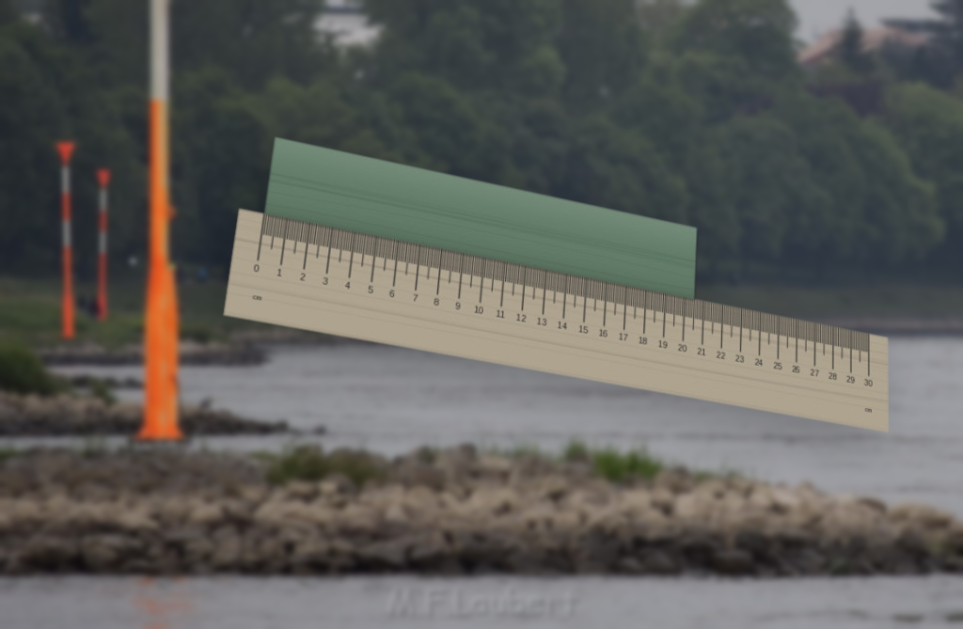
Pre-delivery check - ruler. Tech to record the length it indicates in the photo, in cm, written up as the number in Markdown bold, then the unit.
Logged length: **20.5** cm
